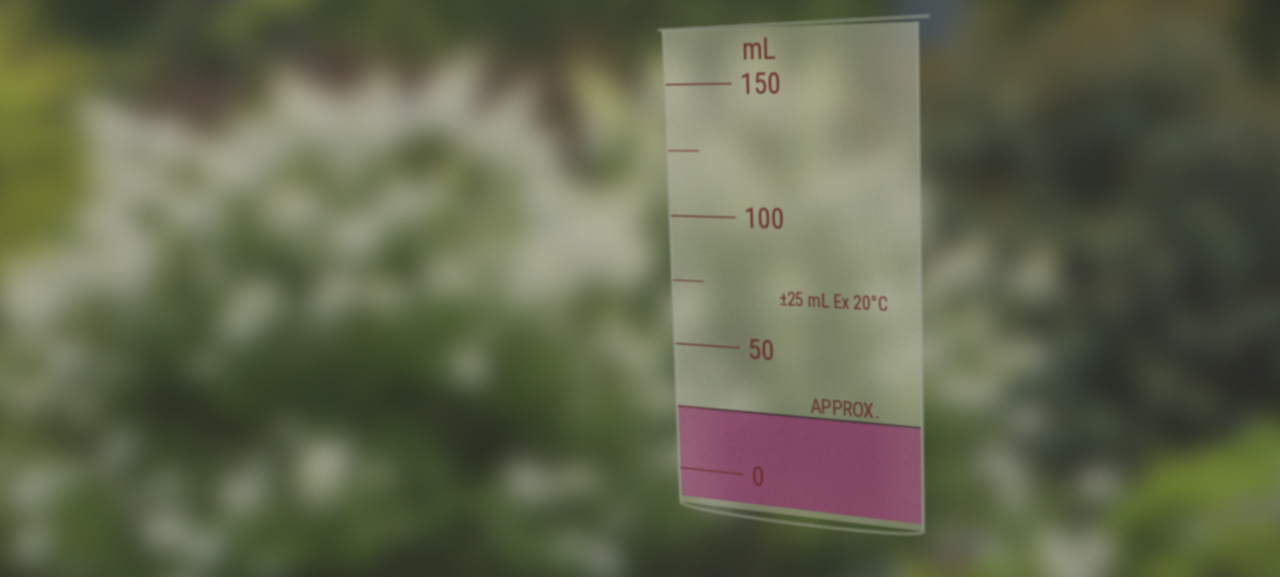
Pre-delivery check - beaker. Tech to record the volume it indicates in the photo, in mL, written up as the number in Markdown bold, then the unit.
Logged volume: **25** mL
